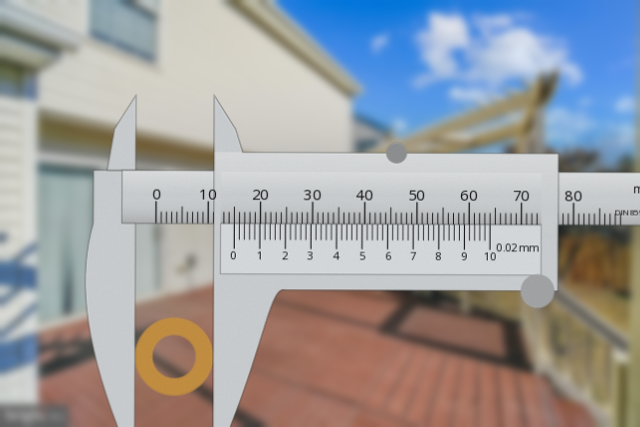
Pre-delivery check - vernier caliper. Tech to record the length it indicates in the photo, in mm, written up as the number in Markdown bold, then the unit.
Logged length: **15.0** mm
